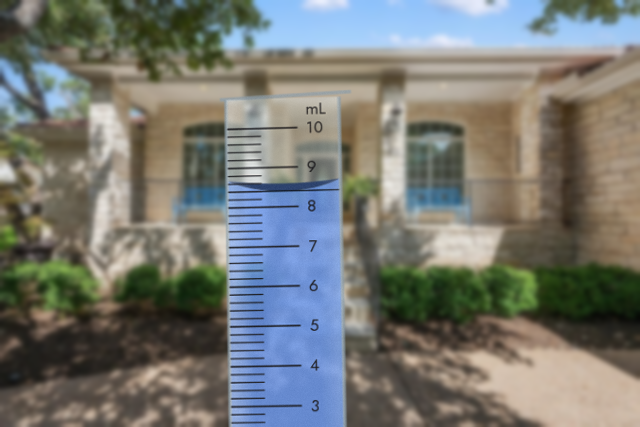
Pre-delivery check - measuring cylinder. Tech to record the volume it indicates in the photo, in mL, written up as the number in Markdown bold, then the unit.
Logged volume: **8.4** mL
